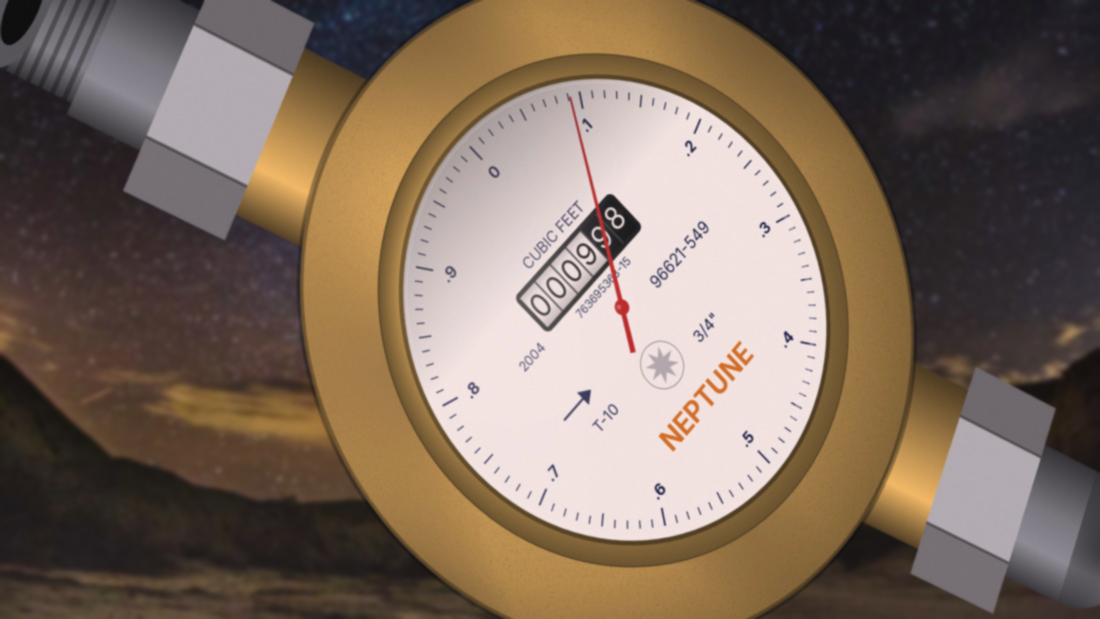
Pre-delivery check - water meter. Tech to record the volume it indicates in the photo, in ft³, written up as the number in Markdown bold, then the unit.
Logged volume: **998.09** ft³
